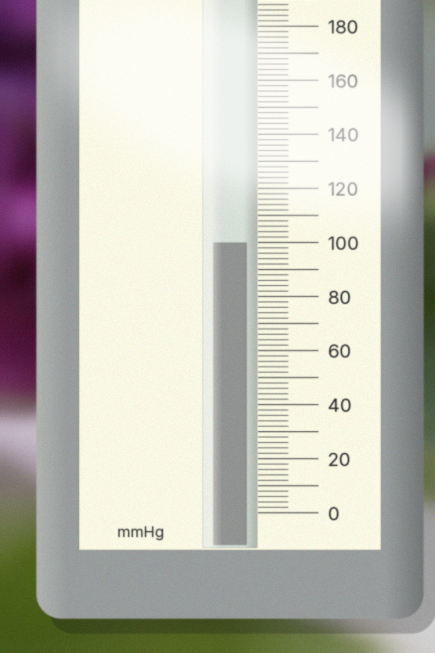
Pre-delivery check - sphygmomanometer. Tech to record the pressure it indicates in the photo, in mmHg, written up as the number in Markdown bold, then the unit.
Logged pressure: **100** mmHg
